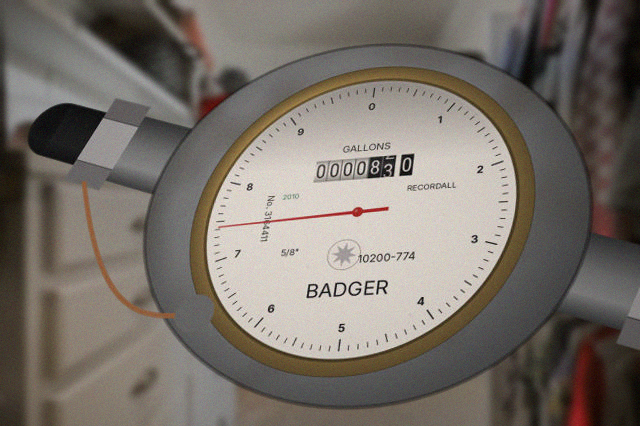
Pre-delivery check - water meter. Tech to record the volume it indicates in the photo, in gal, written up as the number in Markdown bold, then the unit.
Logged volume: **827.4** gal
